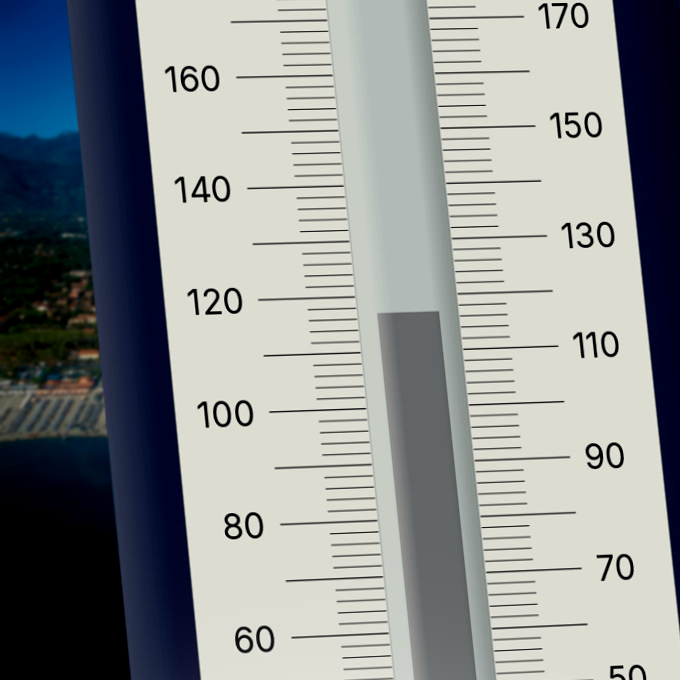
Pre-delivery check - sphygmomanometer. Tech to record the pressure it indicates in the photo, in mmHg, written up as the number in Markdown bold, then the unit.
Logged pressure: **117** mmHg
